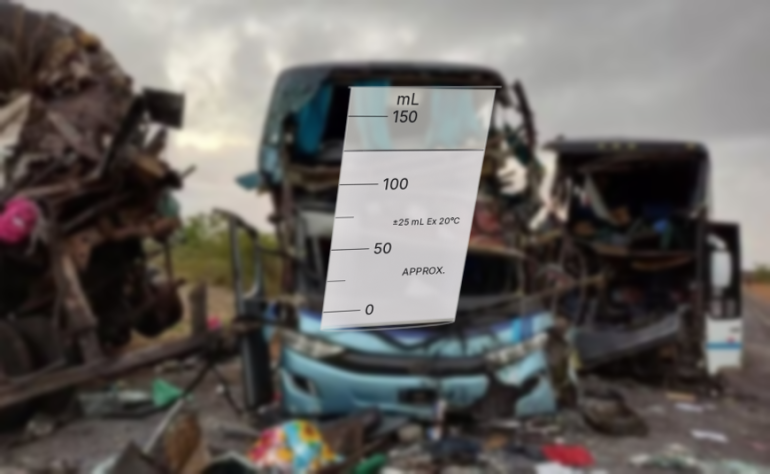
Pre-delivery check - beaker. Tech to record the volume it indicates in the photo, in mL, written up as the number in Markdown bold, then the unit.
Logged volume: **125** mL
